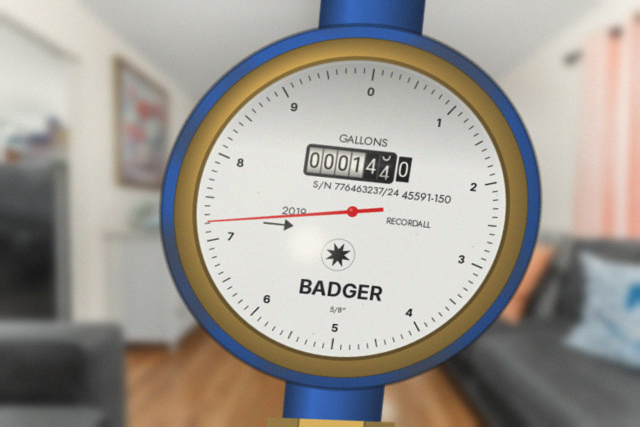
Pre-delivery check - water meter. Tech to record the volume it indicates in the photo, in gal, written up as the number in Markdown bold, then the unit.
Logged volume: **1437.2** gal
